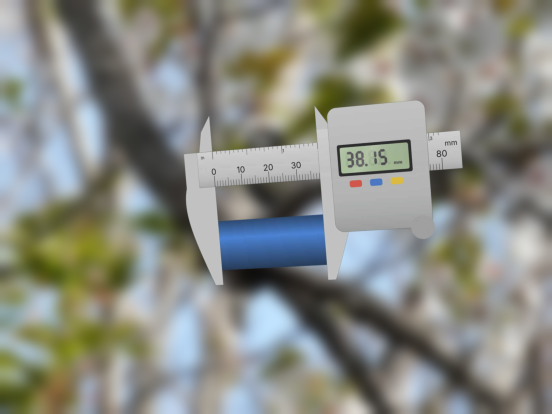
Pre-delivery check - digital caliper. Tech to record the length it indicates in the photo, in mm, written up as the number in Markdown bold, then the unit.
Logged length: **38.15** mm
